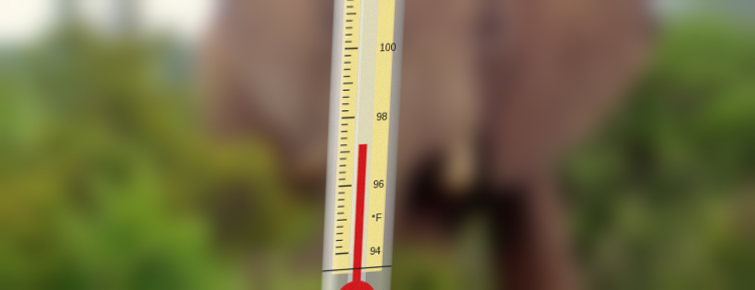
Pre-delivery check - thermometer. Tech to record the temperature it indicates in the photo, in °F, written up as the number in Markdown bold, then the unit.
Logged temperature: **97.2** °F
